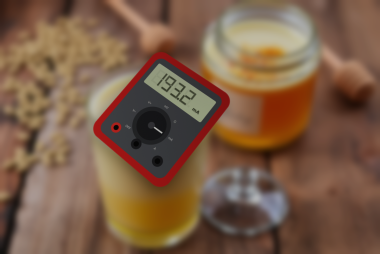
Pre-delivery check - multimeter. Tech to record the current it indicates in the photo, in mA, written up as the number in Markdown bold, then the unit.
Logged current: **193.2** mA
